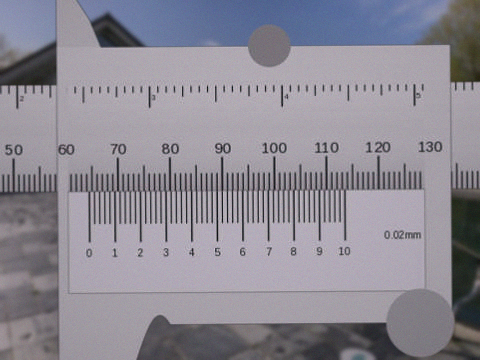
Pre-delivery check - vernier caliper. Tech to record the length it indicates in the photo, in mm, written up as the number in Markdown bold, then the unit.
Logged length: **64.5** mm
